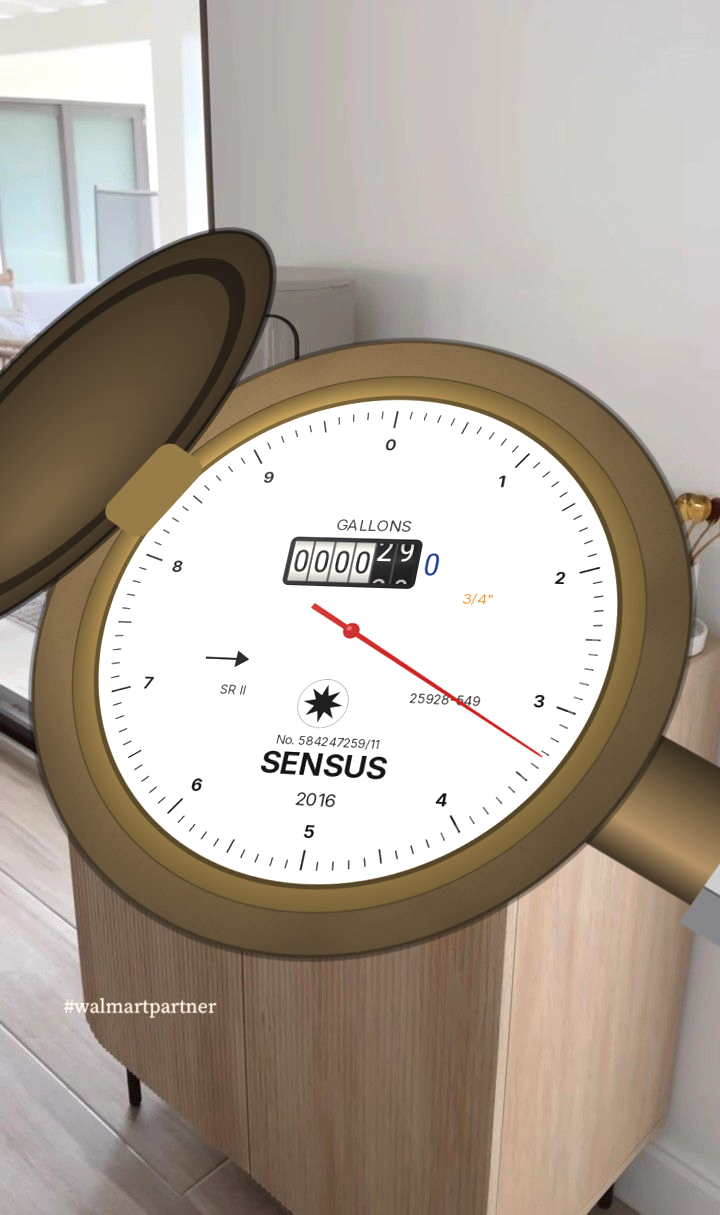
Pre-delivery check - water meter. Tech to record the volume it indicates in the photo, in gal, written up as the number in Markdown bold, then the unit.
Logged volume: **293.3** gal
